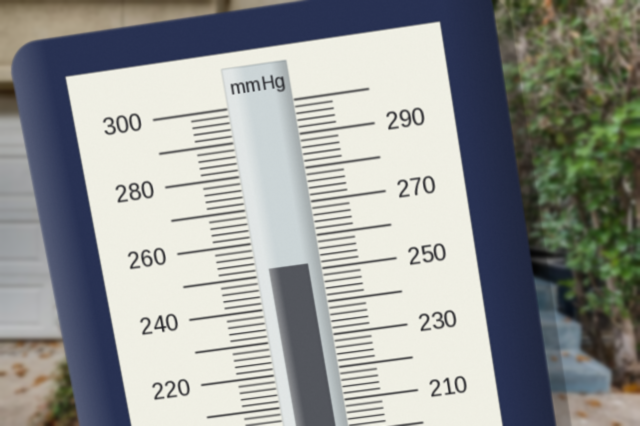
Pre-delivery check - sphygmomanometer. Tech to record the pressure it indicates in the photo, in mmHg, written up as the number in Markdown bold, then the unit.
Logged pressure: **252** mmHg
